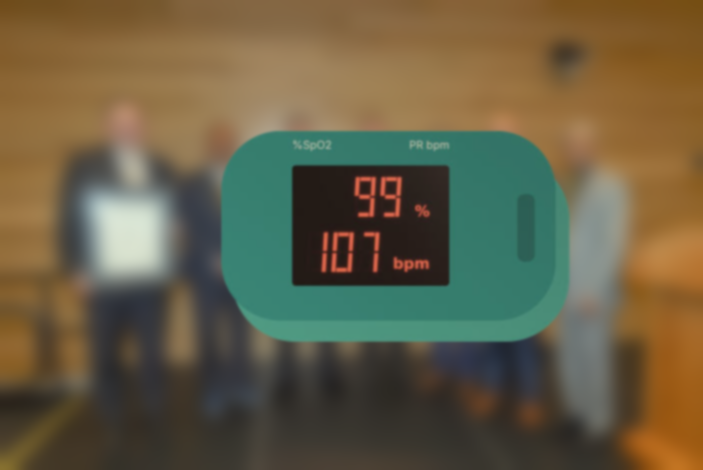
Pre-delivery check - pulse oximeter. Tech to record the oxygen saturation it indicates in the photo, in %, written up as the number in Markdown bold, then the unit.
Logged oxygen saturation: **99** %
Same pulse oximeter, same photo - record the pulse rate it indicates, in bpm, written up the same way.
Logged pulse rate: **107** bpm
